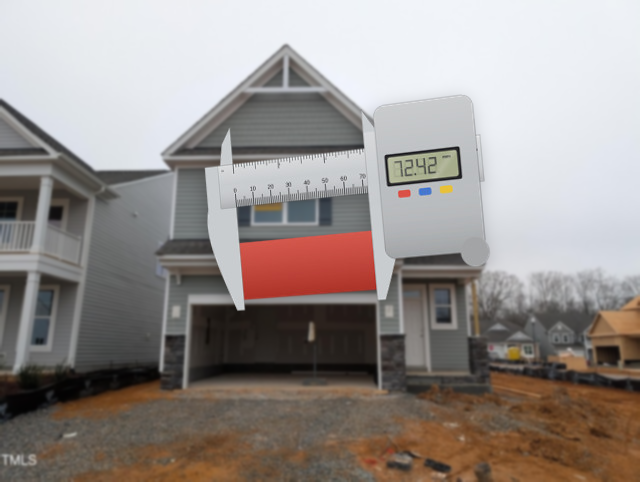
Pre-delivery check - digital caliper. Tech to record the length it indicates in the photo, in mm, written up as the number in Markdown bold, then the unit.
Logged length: **72.42** mm
